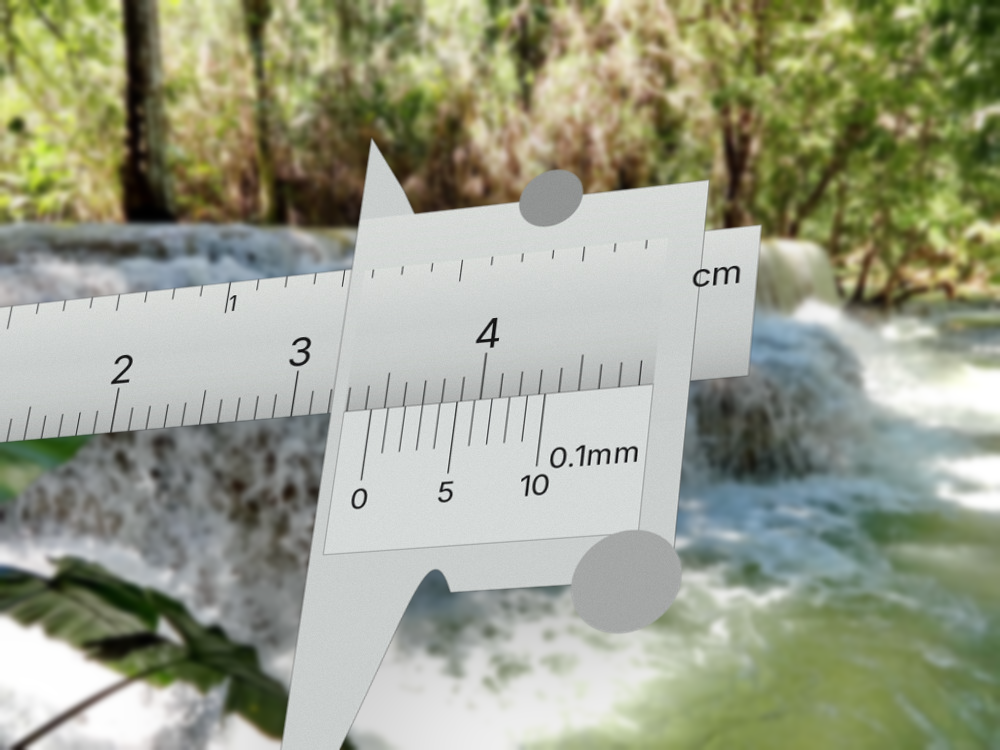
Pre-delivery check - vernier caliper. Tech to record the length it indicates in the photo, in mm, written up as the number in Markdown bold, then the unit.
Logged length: **34.3** mm
